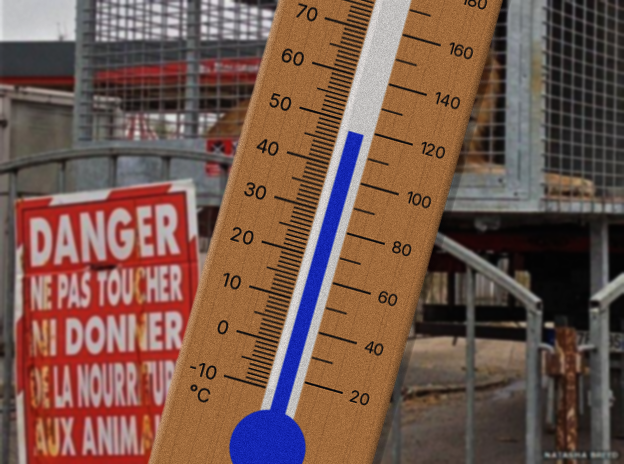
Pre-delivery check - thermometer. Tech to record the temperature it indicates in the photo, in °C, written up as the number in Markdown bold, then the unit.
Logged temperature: **48** °C
